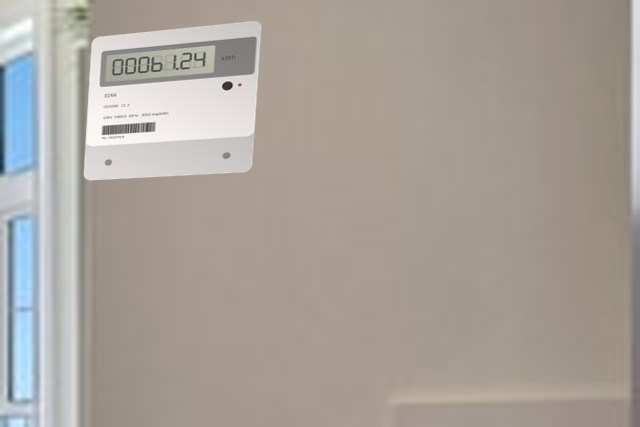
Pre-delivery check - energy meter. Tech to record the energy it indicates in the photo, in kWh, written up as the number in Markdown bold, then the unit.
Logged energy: **61.24** kWh
